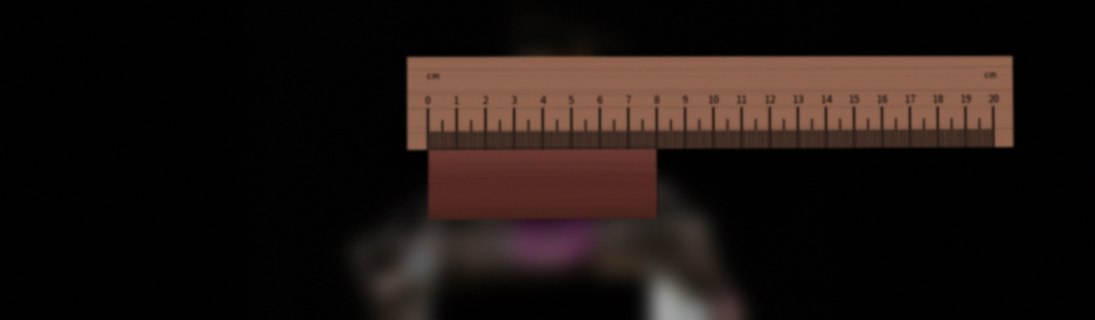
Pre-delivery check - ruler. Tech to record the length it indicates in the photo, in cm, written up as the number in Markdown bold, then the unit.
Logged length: **8** cm
